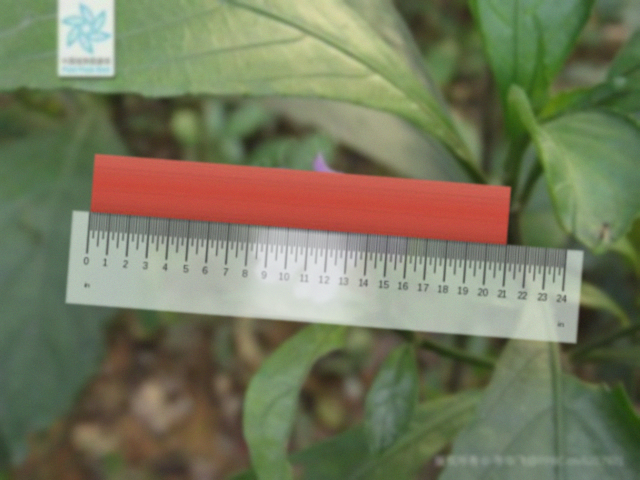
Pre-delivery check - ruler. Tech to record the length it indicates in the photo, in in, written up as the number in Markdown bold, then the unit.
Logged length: **21** in
